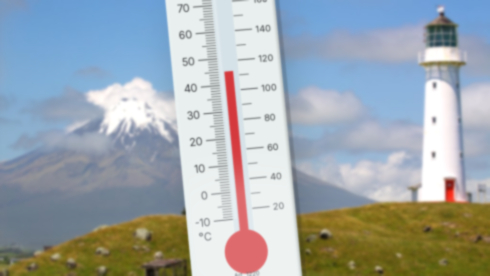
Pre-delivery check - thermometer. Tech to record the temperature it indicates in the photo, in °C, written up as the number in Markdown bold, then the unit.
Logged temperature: **45** °C
